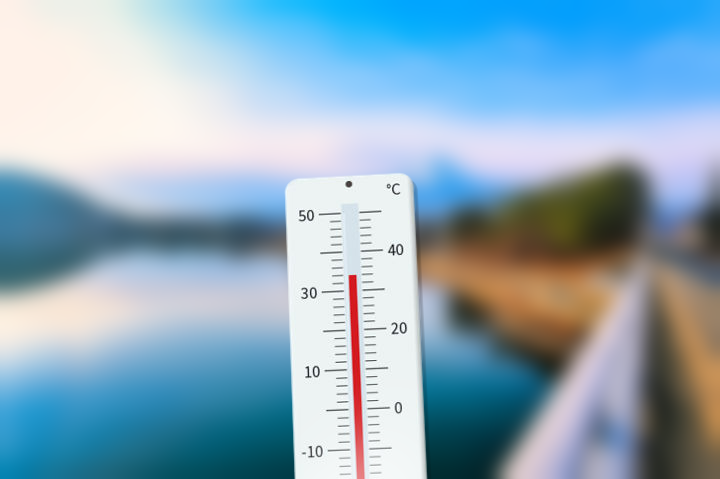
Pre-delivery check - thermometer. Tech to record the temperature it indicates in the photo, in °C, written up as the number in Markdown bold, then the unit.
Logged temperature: **34** °C
